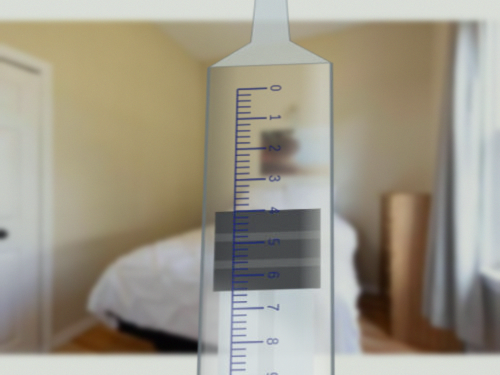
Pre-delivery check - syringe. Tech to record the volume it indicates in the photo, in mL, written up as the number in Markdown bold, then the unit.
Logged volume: **4** mL
